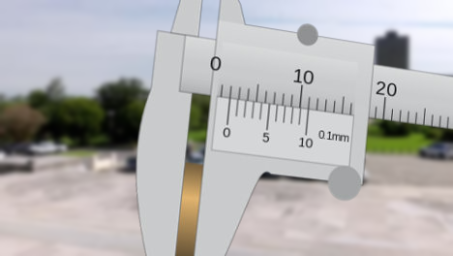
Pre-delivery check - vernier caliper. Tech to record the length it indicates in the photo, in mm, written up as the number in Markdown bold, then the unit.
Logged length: **2.0** mm
